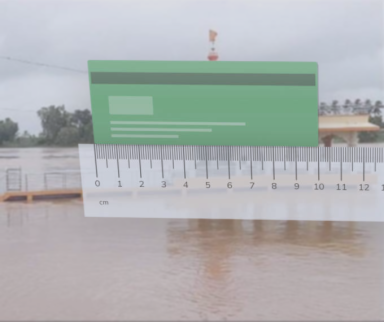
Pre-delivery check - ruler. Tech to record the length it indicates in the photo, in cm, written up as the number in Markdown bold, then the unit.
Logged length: **10** cm
